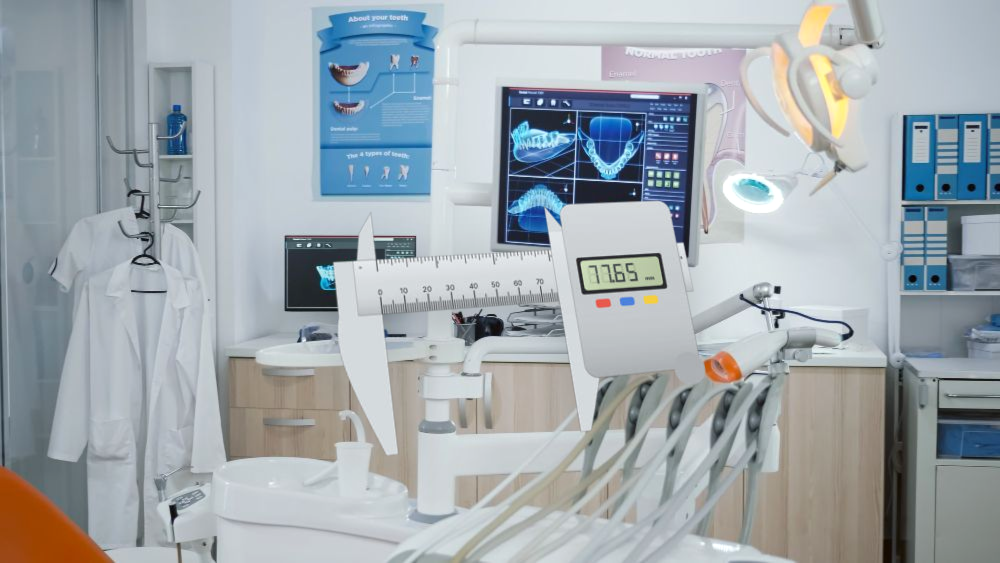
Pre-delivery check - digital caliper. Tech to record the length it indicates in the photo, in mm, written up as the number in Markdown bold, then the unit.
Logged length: **77.65** mm
